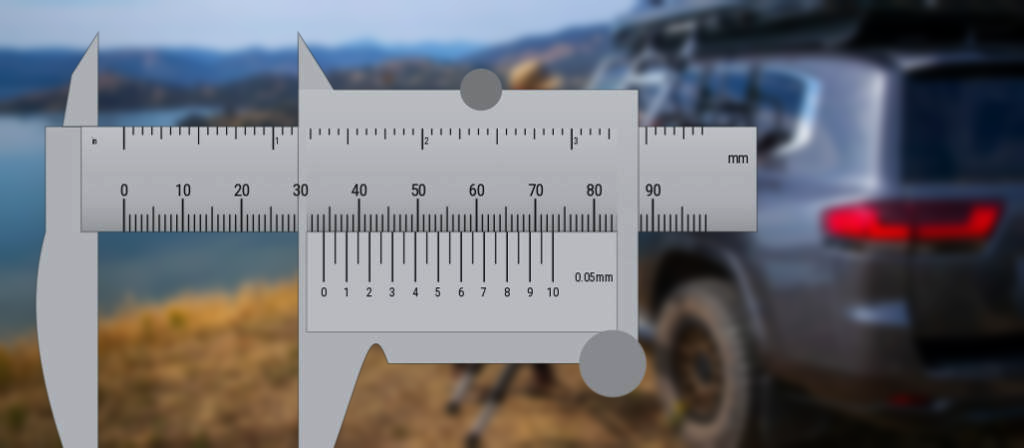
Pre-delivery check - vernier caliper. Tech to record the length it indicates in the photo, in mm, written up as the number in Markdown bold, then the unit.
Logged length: **34.0** mm
